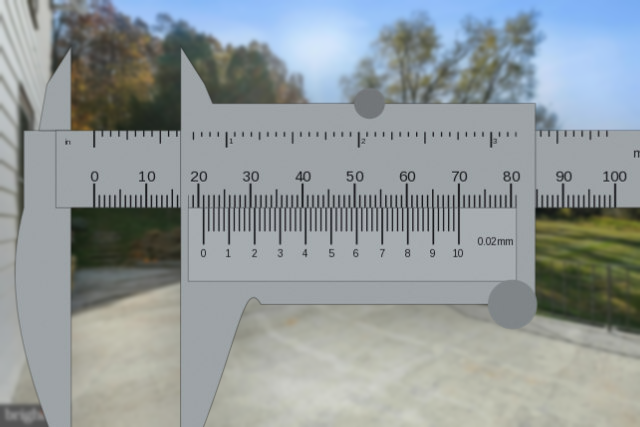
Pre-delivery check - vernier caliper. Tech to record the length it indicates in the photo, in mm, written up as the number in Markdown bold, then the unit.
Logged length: **21.0** mm
